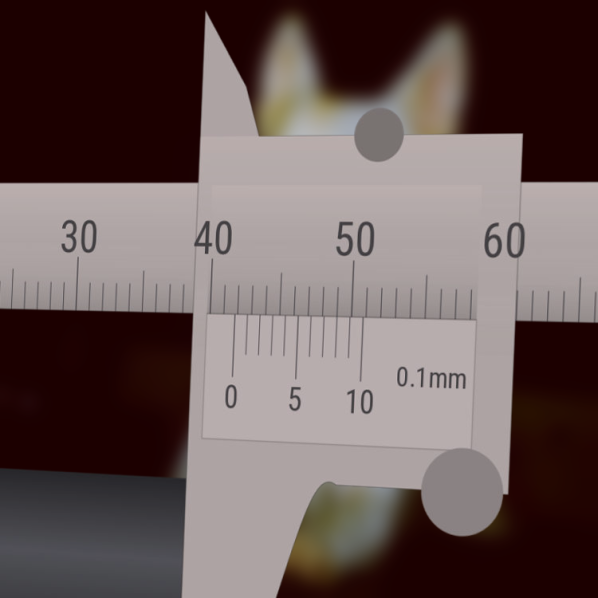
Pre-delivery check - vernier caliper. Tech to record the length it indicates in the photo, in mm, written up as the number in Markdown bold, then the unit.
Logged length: **41.8** mm
